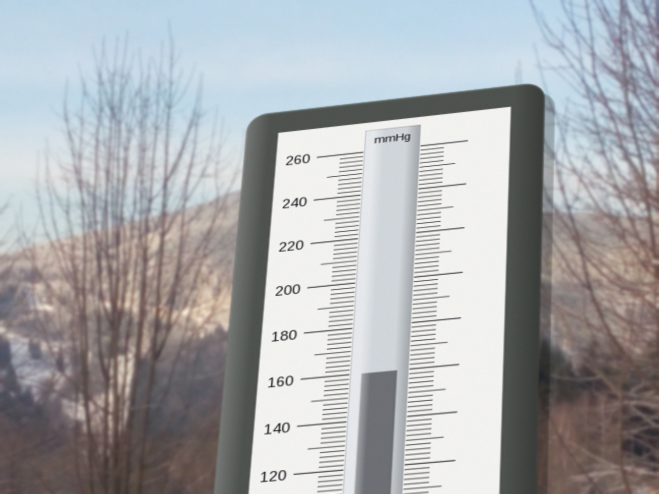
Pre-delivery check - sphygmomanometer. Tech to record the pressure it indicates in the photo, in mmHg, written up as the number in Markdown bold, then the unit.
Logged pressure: **160** mmHg
